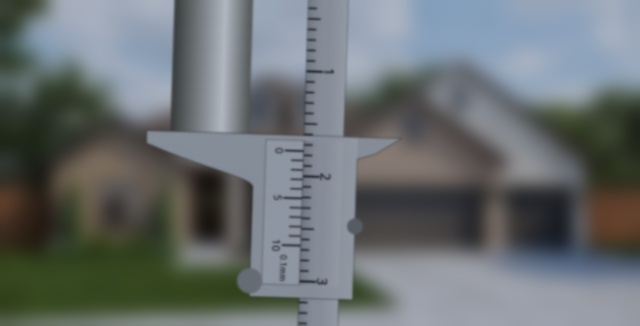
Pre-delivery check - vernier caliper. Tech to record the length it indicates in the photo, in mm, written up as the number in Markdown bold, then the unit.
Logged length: **17.6** mm
